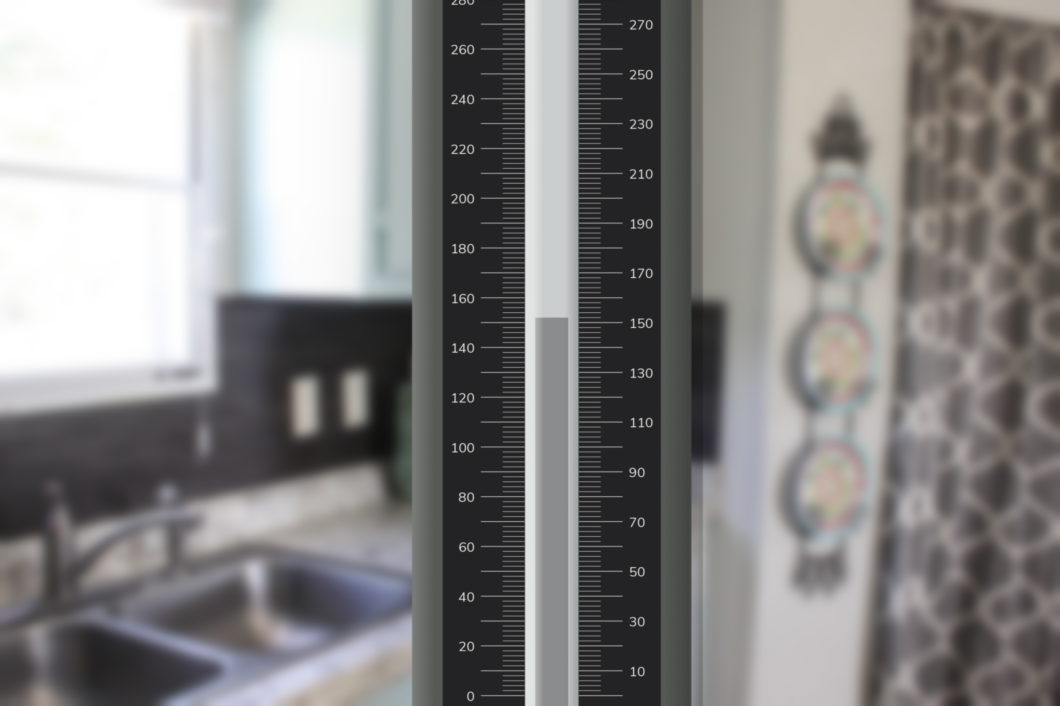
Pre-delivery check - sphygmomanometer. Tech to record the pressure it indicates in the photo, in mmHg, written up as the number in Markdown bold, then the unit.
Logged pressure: **152** mmHg
